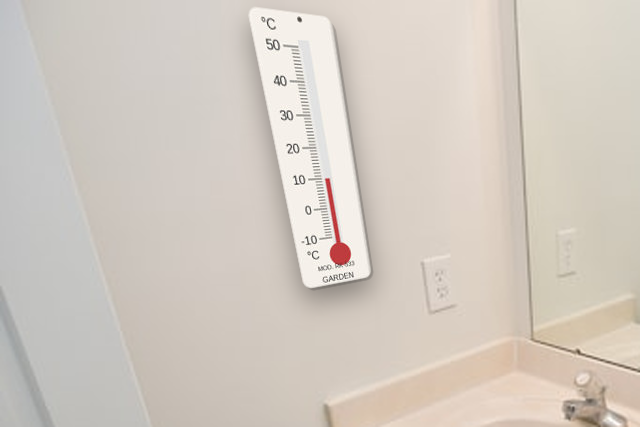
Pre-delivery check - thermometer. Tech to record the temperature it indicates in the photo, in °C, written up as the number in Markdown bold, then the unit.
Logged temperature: **10** °C
